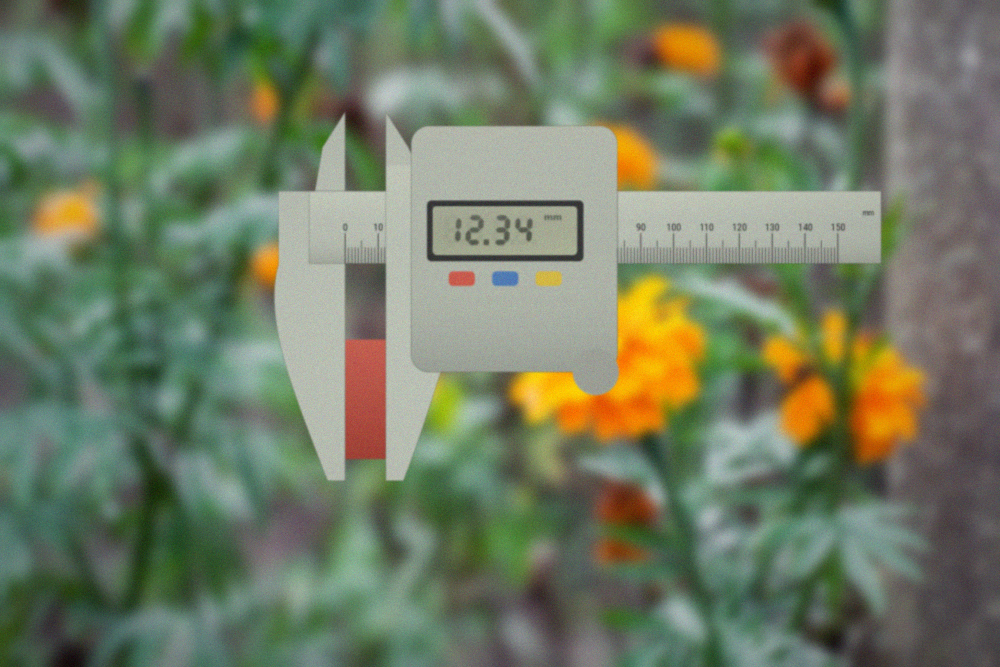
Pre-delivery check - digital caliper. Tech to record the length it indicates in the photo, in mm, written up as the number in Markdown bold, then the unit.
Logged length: **12.34** mm
